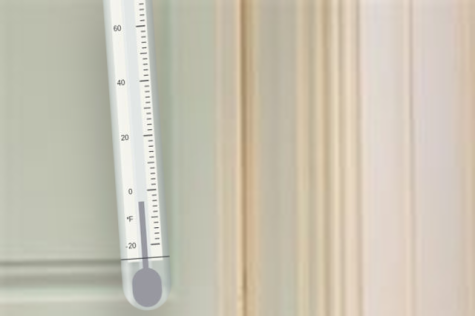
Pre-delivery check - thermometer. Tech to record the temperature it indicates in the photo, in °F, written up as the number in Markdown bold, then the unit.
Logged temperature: **-4** °F
